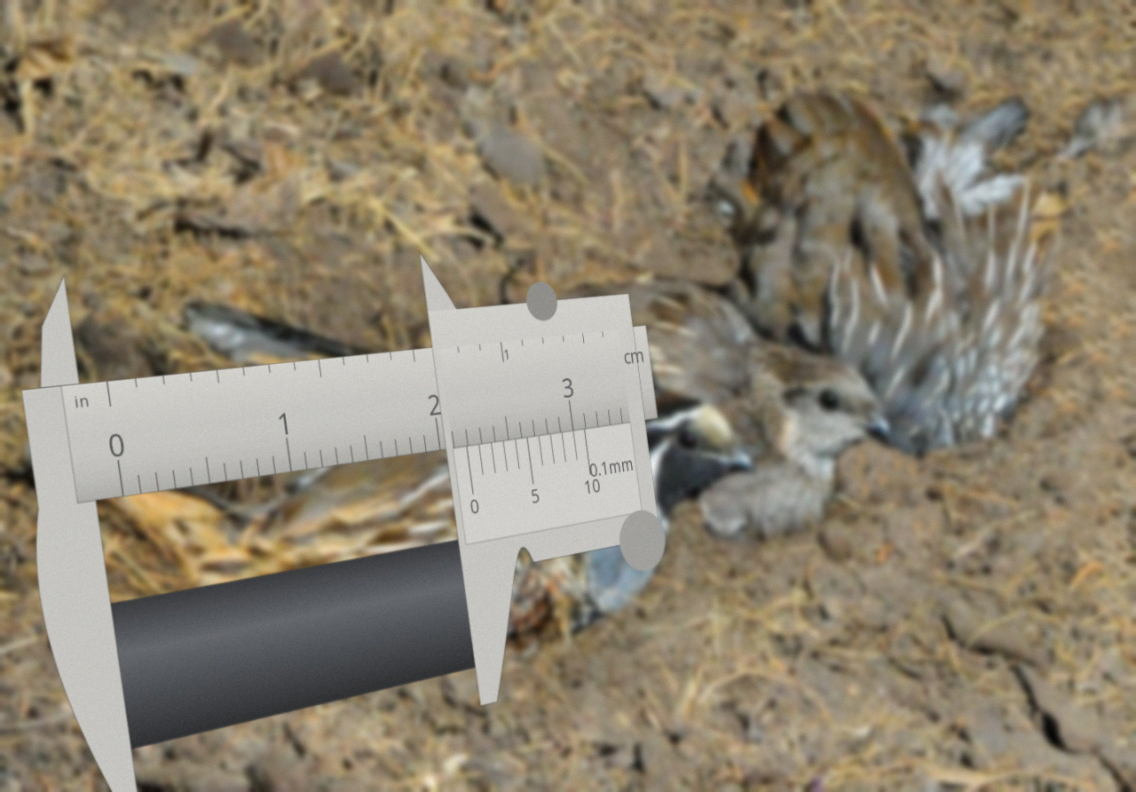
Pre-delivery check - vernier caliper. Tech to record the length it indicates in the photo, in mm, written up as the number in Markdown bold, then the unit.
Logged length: **21.9** mm
